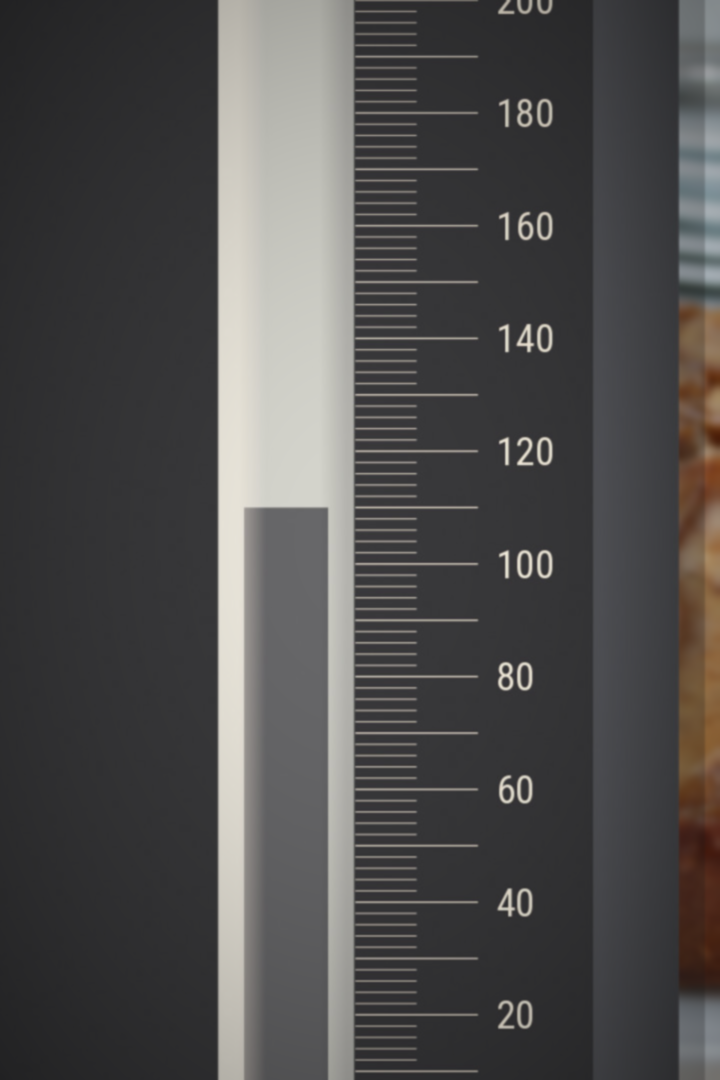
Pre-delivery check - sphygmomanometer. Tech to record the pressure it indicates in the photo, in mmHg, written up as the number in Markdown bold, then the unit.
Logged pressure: **110** mmHg
